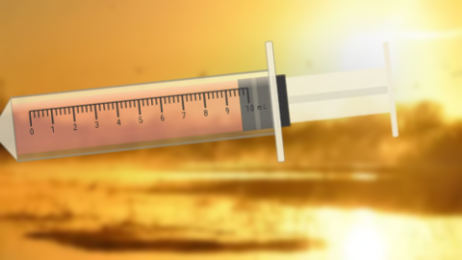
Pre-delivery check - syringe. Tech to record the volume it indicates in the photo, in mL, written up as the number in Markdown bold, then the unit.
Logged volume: **9.6** mL
